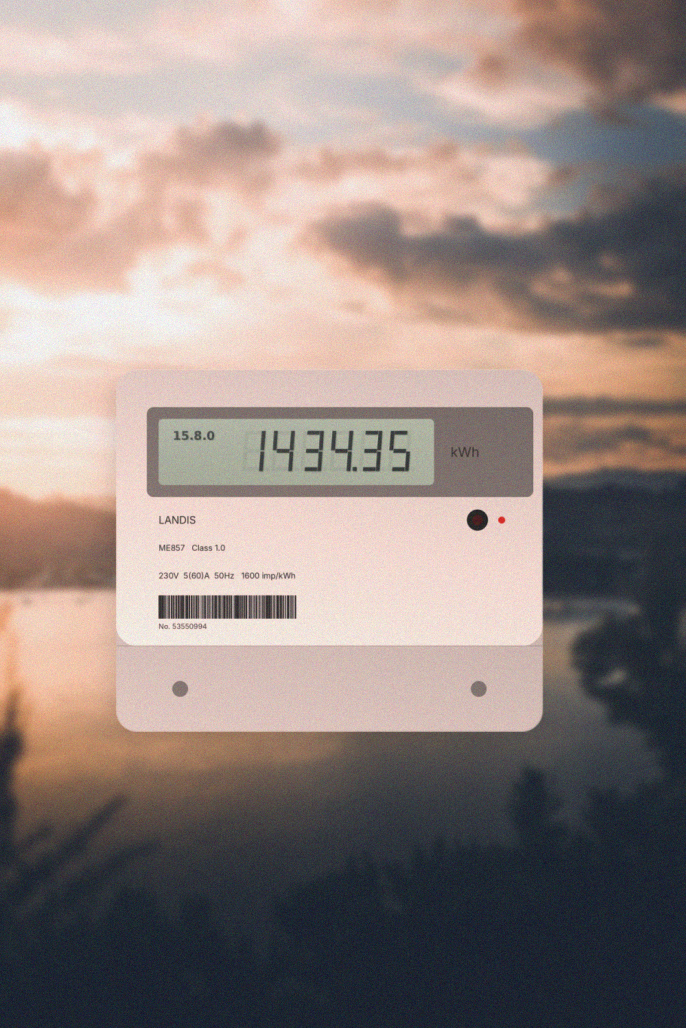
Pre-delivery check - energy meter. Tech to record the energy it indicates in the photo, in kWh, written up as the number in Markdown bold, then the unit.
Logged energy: **1434.35** kWh
